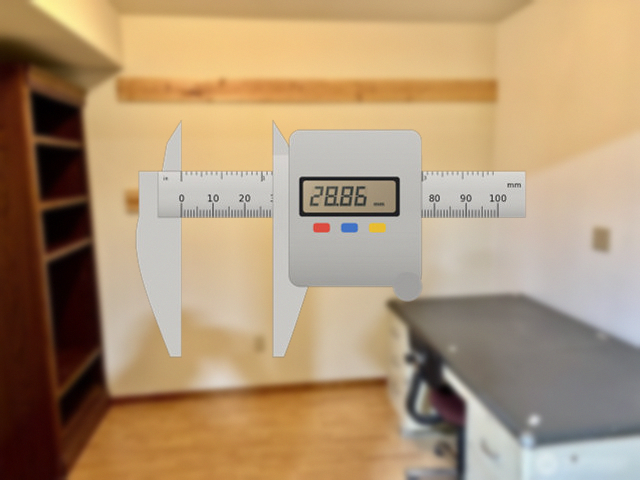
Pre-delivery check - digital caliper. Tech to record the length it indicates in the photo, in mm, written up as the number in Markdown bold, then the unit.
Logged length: **28.86** mm
